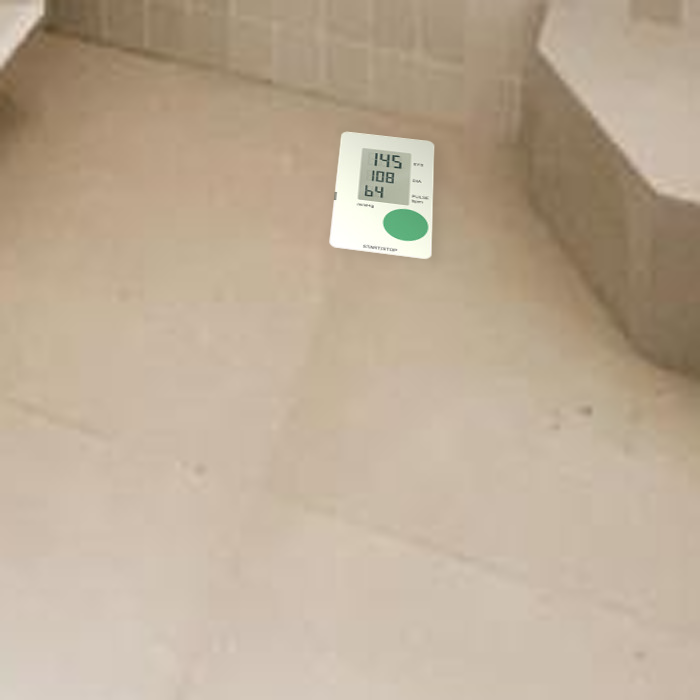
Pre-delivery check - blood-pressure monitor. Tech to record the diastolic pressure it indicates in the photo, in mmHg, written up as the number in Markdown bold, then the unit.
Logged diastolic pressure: **108** mmHg
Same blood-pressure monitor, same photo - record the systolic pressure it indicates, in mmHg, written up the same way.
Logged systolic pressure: **145** mmHg
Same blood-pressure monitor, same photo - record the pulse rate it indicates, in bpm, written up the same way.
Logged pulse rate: **64** bpm
